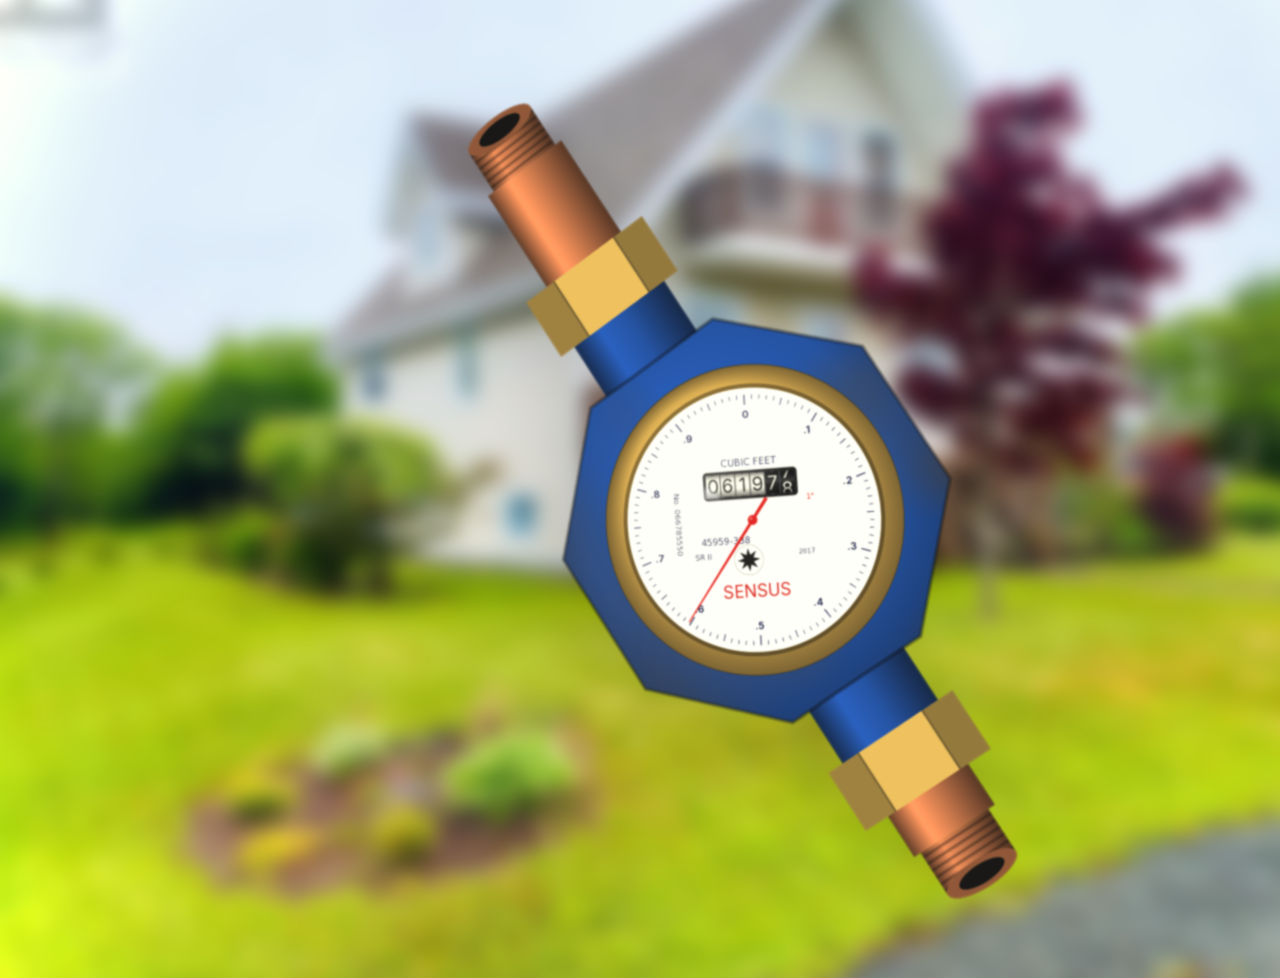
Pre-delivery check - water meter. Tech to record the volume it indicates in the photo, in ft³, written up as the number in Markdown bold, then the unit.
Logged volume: **61977.60** ft³
